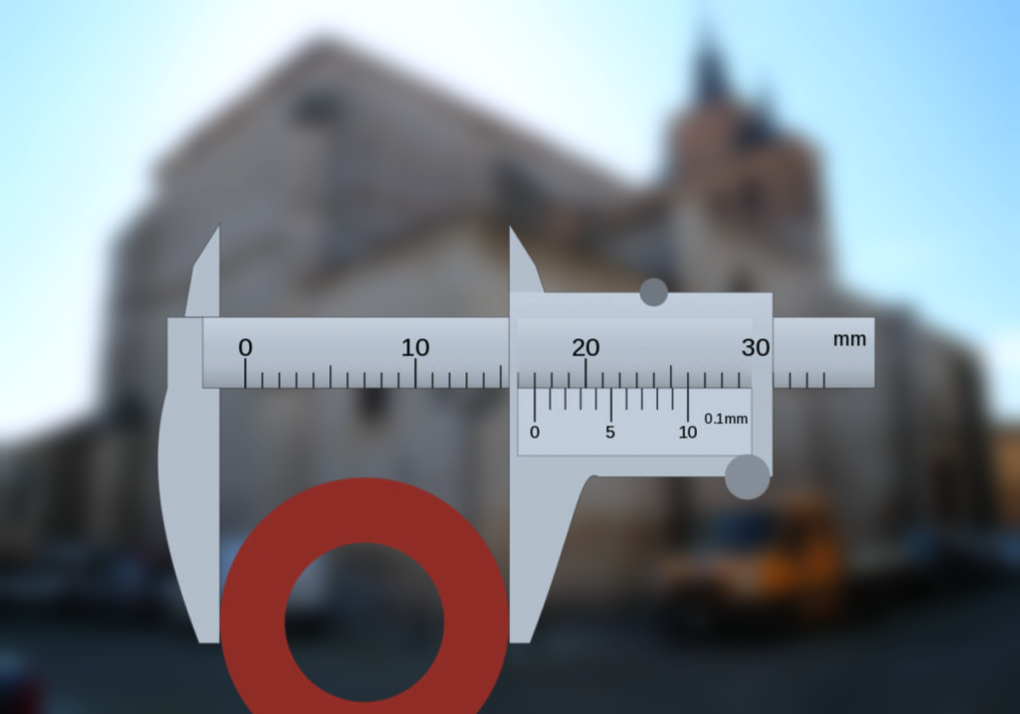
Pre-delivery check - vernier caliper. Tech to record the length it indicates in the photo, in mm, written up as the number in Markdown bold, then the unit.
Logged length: **17.0** mm
